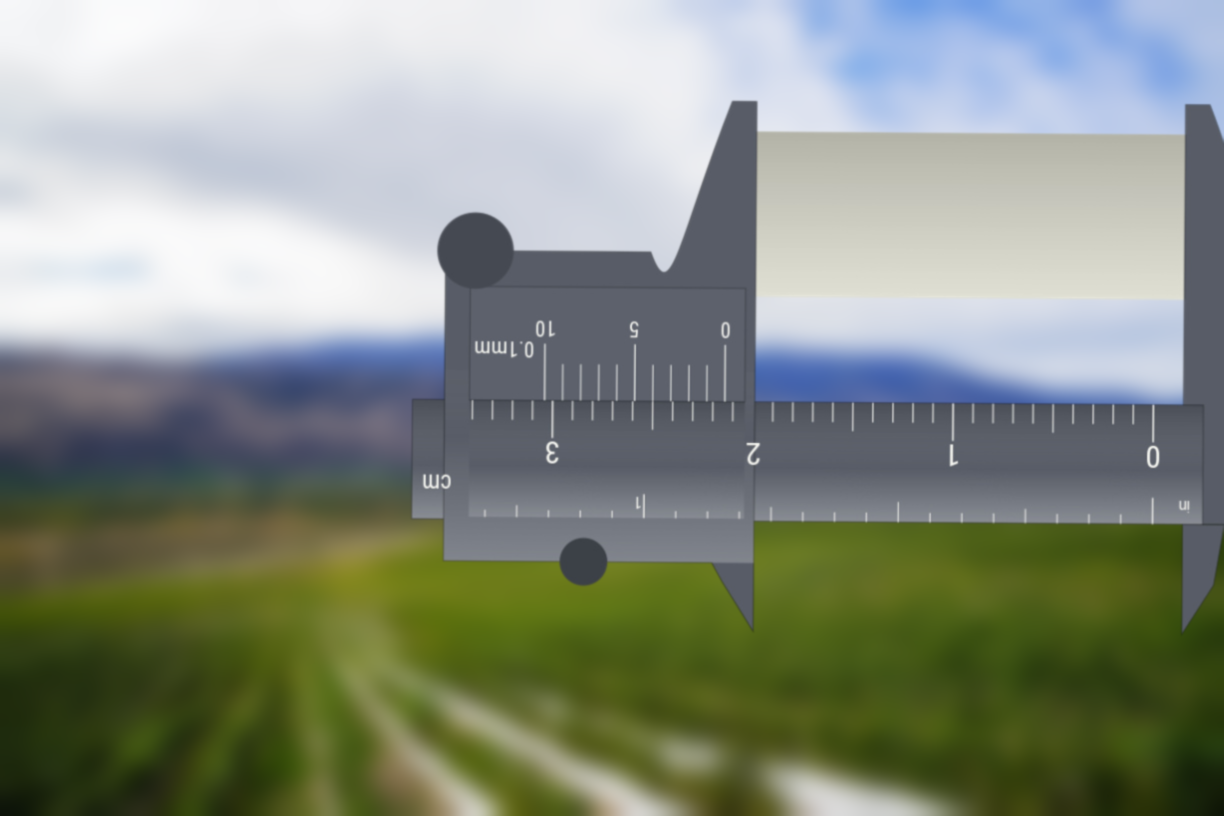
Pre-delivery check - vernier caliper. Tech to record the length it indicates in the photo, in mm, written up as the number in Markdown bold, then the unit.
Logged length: **21.4** mm
